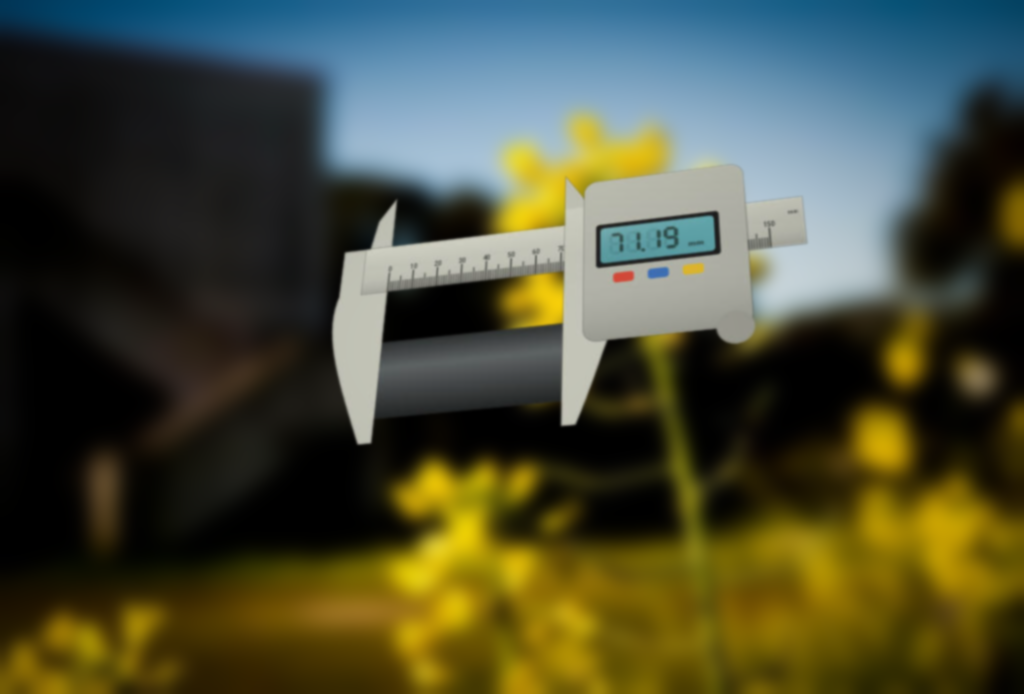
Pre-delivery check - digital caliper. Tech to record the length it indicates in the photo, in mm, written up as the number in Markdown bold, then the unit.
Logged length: **71.19** mm
